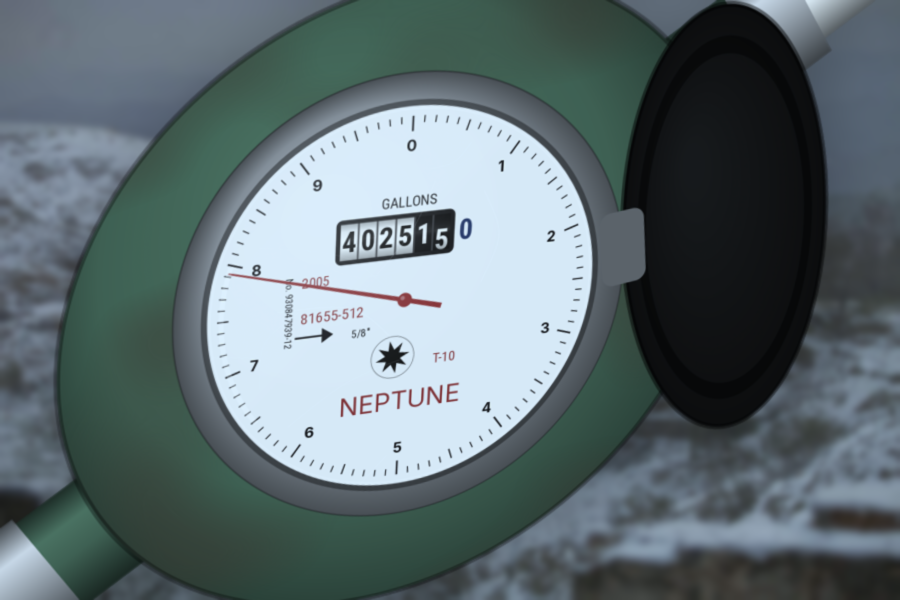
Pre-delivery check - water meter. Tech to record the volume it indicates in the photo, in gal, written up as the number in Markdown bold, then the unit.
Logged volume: **4025147.9** gal
